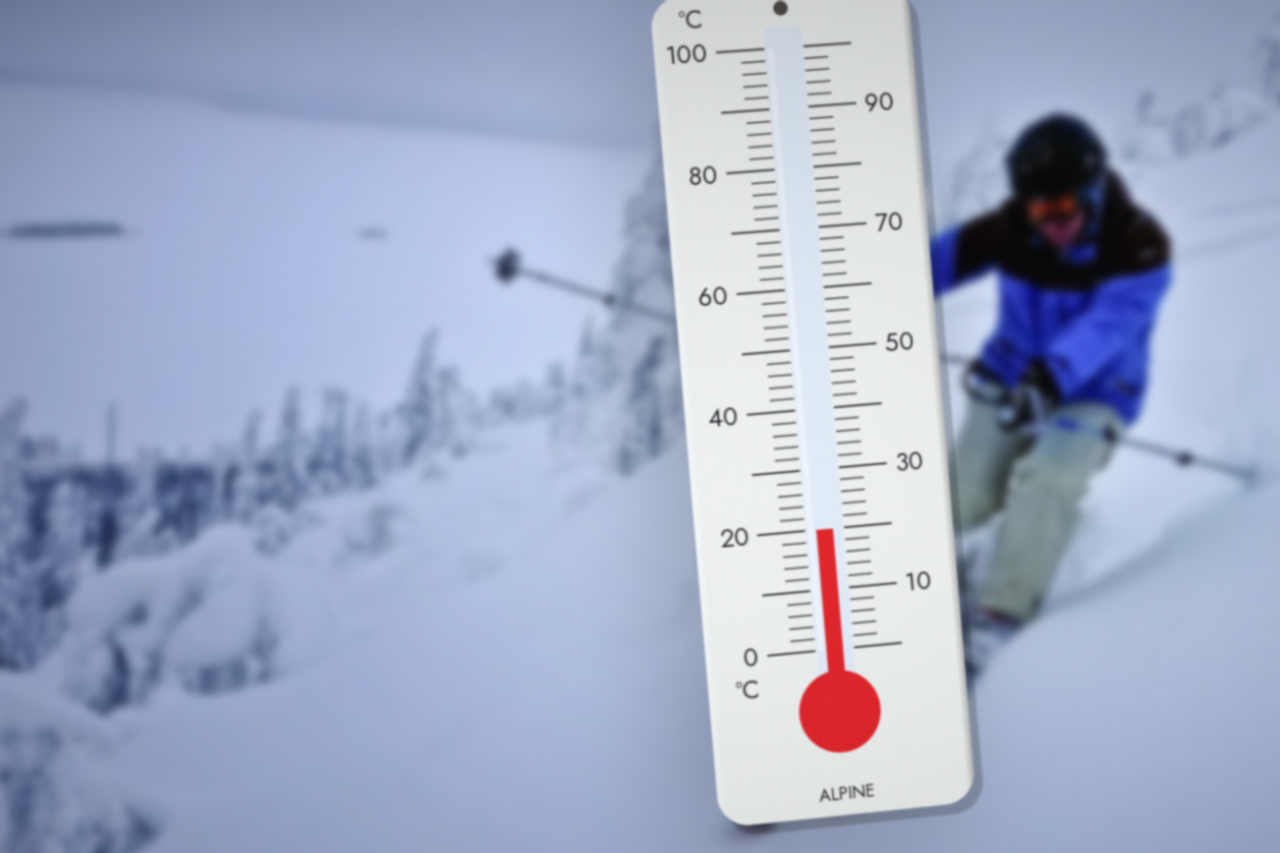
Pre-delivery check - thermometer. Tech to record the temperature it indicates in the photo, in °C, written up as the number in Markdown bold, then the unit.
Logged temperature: **20** °C
